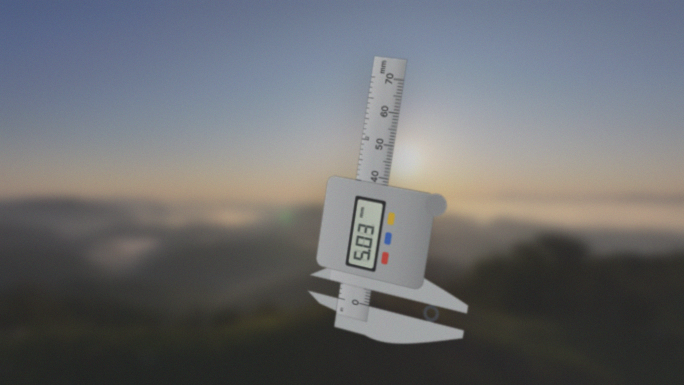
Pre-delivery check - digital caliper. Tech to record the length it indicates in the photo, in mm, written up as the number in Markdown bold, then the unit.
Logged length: **5.03** mm
